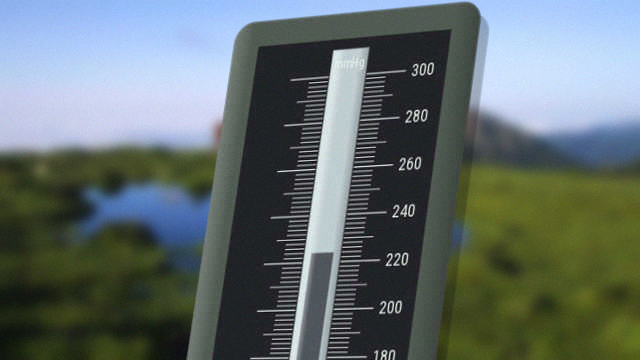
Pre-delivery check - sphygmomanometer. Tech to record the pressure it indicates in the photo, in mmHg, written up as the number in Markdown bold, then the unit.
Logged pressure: **224** mmHg
